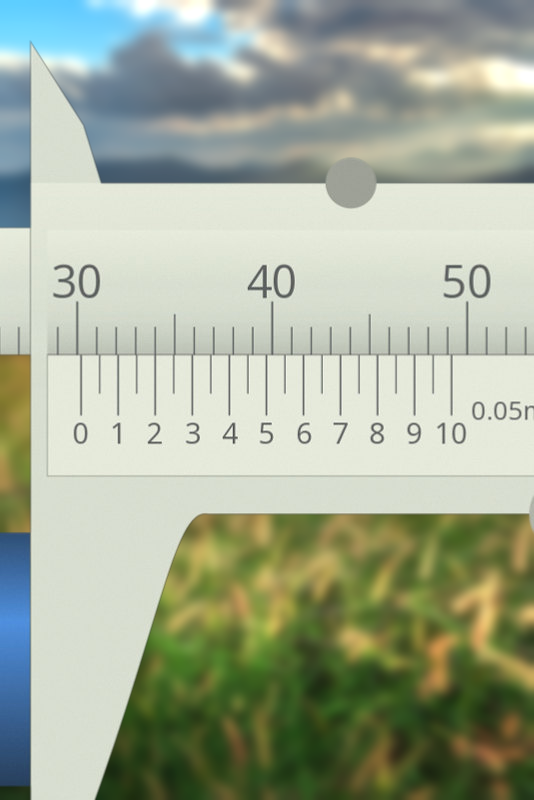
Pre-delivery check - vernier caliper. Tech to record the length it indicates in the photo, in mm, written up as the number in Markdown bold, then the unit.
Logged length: **30.2** mm
